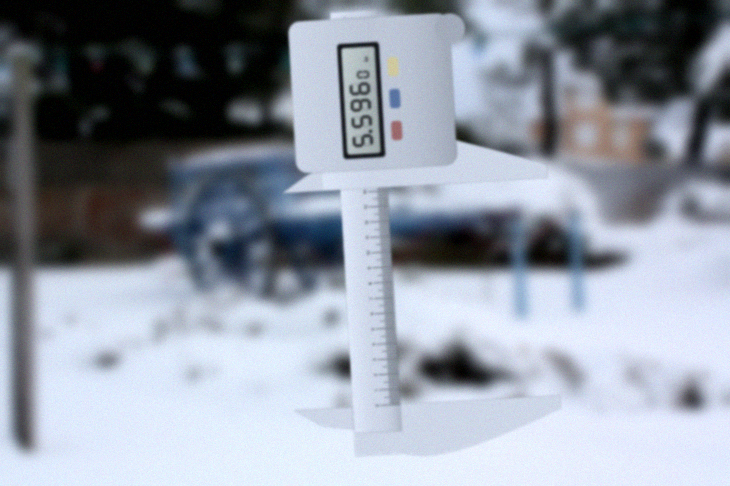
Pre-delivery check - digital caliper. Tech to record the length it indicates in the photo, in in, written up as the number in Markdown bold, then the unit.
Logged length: **5.5960** in
